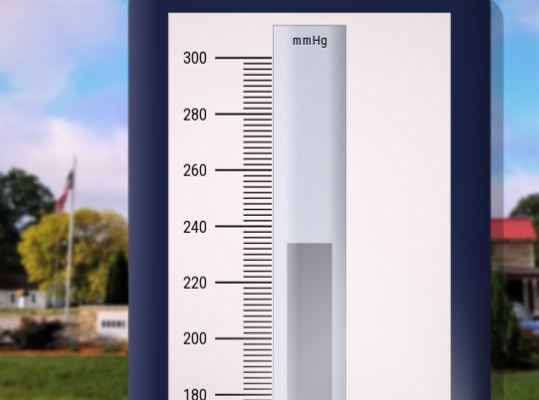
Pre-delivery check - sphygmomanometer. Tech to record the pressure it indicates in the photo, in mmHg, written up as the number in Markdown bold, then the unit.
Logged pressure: **234** mmHg
